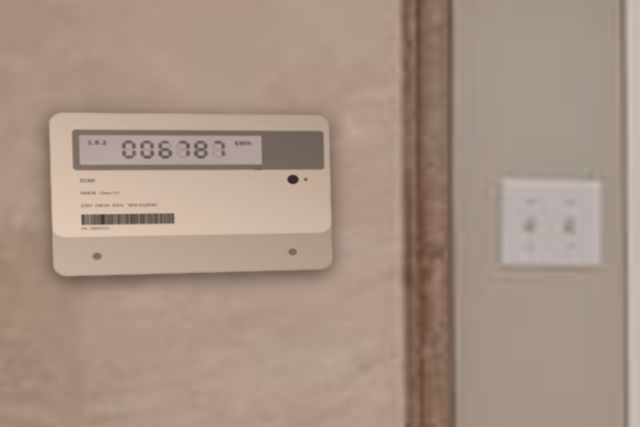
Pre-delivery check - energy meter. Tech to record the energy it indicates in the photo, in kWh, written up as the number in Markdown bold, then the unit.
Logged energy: **6787** kWh
